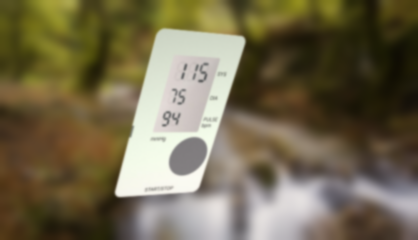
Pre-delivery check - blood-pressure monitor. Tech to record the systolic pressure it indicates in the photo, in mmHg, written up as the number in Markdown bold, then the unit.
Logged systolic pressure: **115** mmHg
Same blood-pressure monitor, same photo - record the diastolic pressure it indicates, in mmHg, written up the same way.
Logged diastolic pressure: **75** mmHg
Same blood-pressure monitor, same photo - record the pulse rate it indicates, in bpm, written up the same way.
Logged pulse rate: **94** bpm
